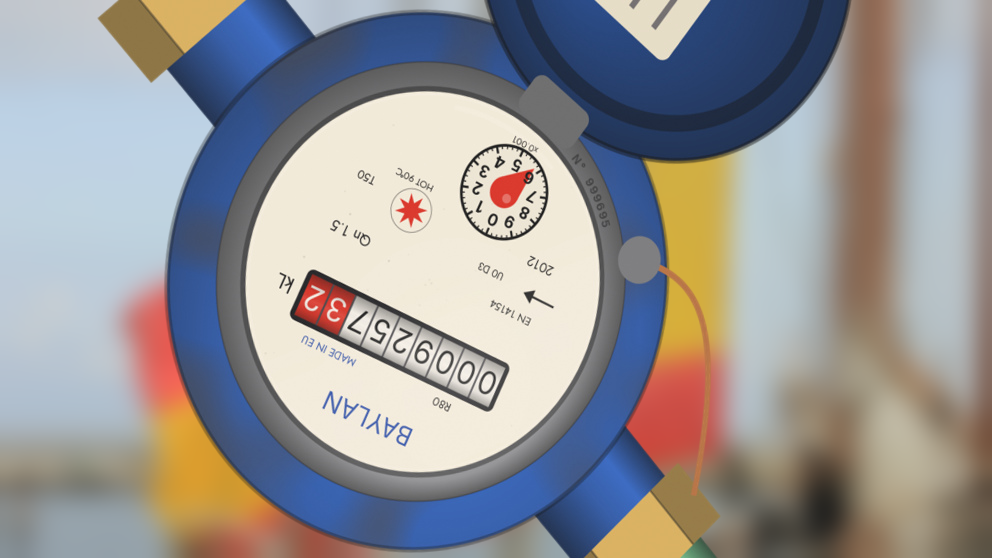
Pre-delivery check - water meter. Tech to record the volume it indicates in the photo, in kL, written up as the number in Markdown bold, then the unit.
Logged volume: **9257.325** kL
